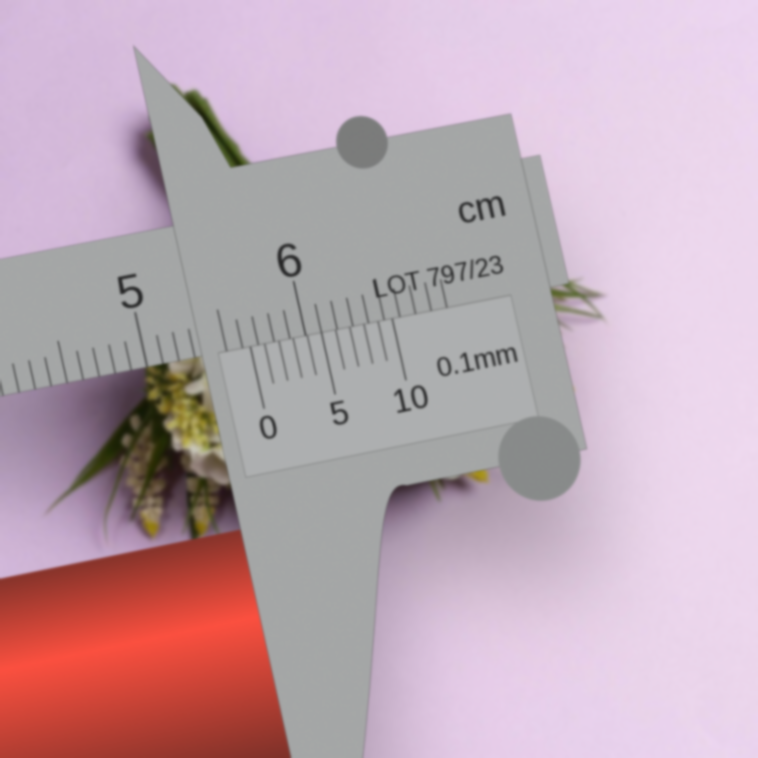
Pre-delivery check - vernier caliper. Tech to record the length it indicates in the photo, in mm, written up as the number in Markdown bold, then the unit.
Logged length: **56.5** mm
